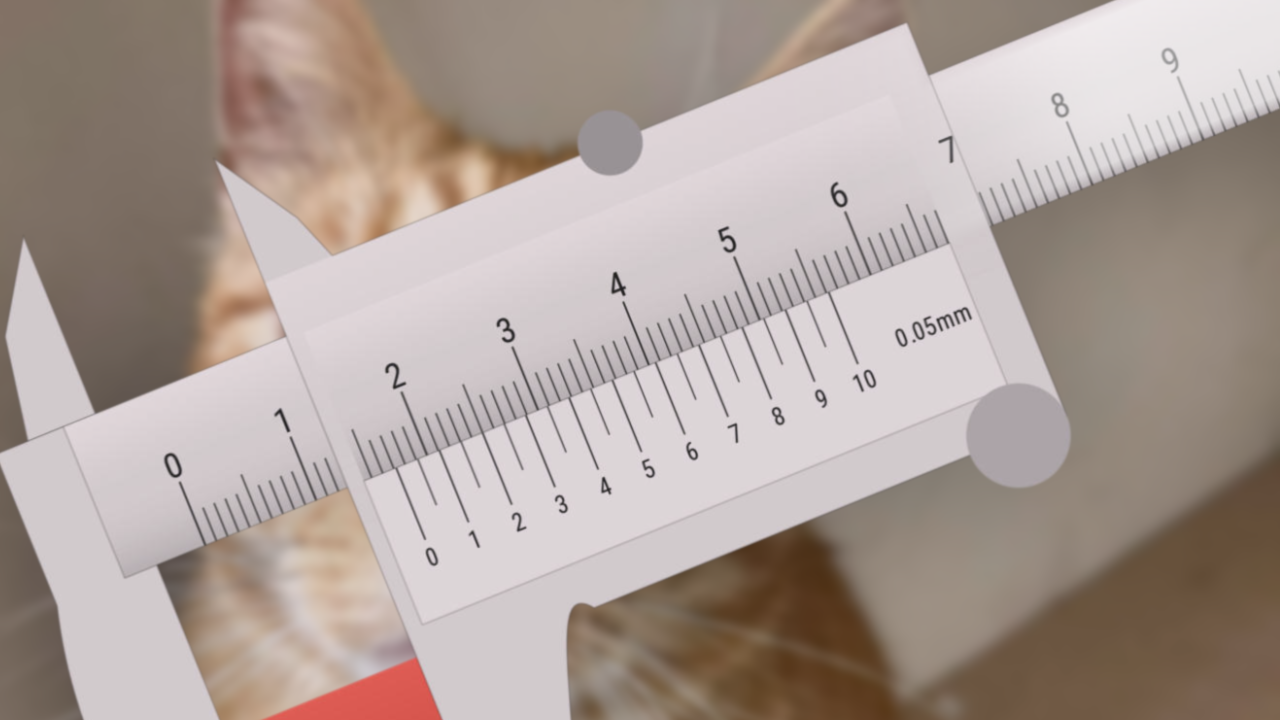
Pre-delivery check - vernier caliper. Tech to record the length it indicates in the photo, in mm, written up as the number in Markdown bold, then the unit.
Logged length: **17.2** mm
